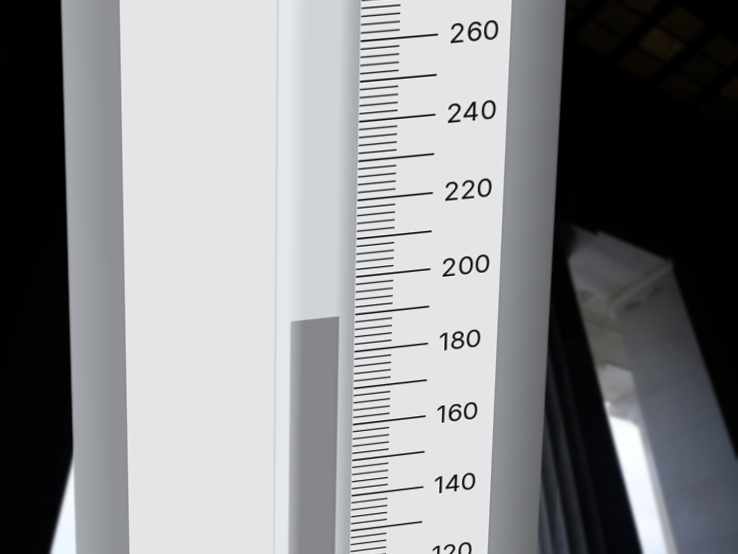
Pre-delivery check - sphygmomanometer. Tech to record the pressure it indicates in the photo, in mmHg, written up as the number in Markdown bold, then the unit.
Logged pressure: **190** mmHg
